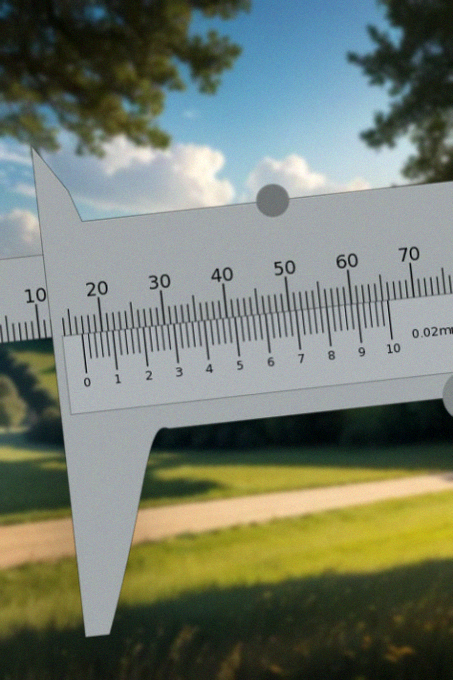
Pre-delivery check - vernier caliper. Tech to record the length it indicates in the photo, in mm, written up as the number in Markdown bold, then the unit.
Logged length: **16.8** mm
